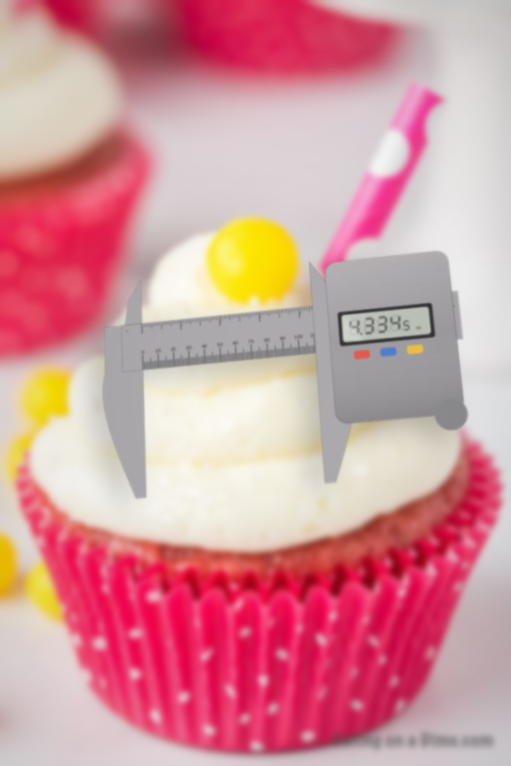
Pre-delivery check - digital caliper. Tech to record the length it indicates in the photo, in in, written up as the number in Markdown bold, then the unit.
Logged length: **4.3345** in
